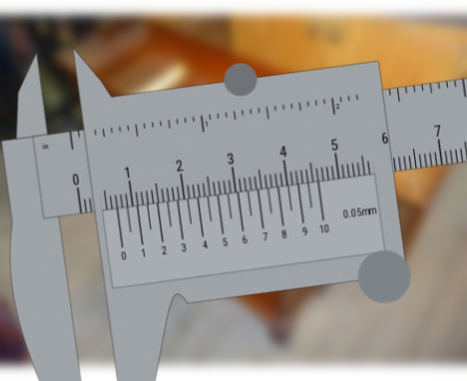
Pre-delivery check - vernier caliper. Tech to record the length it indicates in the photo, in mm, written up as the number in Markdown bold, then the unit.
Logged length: **7.0** mm
